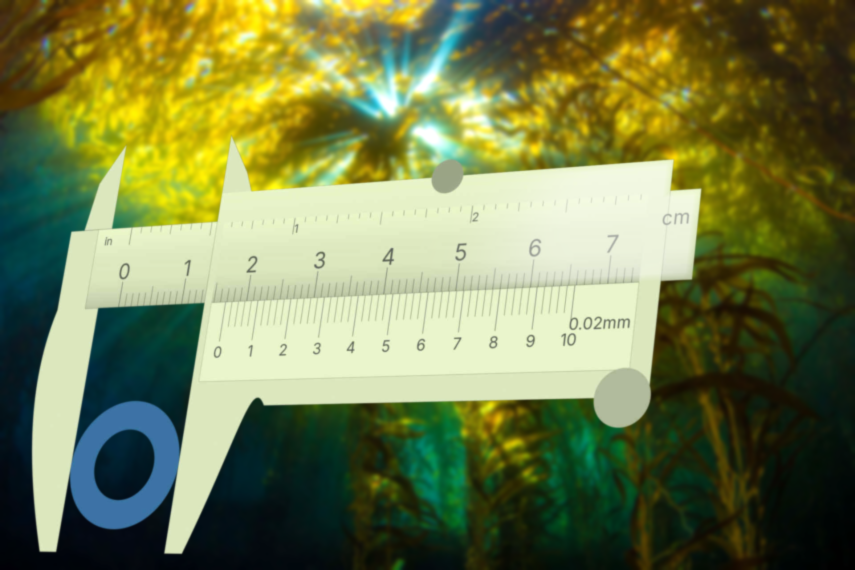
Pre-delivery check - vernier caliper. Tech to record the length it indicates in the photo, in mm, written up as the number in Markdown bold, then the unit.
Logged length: **16.8** mm
